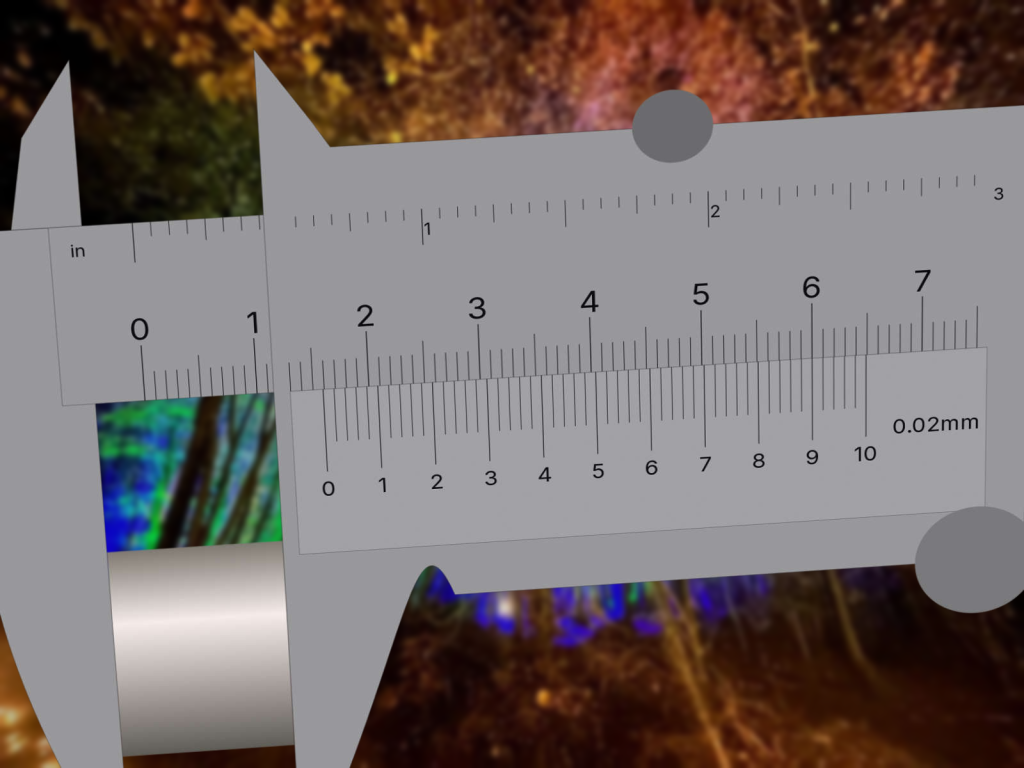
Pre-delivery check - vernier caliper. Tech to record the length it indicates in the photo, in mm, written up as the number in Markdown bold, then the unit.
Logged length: **15.9** mm
